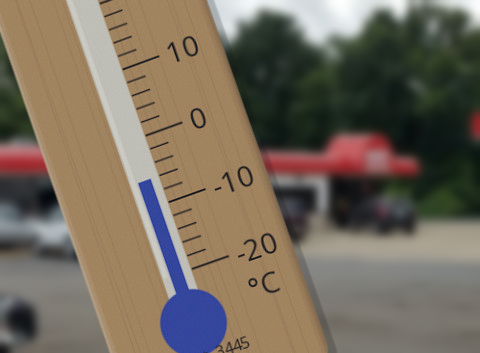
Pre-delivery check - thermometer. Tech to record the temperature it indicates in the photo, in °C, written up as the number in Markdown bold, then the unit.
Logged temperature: **-6** °C
